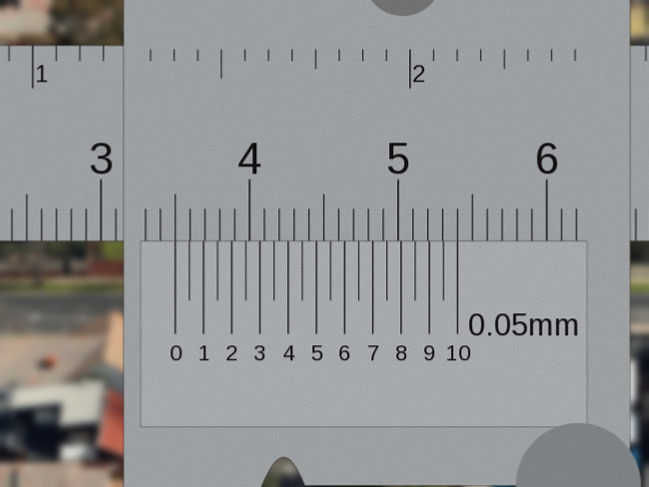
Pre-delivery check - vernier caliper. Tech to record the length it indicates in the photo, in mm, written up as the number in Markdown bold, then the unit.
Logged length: **35.0** mm
